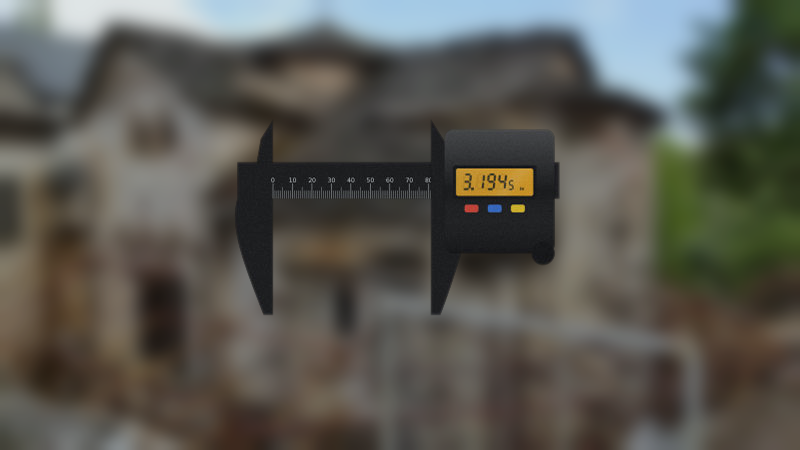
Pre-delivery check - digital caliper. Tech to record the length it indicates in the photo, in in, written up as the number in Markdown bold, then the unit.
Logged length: **3.1945** in
